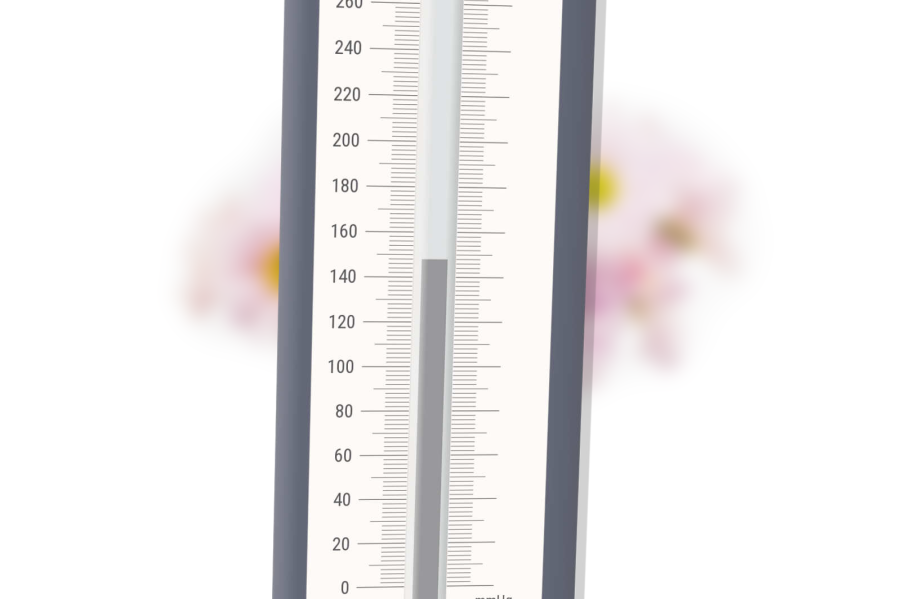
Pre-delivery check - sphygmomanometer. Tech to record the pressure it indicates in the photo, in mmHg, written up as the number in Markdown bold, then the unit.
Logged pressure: **148** mmHg
